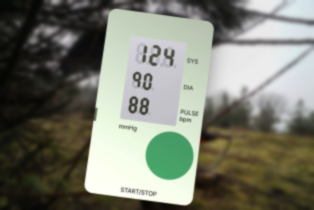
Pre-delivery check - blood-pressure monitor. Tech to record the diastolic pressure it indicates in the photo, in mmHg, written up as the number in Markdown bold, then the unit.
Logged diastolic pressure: **90** mmHg
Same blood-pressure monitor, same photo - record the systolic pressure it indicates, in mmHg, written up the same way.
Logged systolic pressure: **124** mmHg
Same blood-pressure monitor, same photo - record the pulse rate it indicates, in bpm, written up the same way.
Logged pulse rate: **88** bpm
